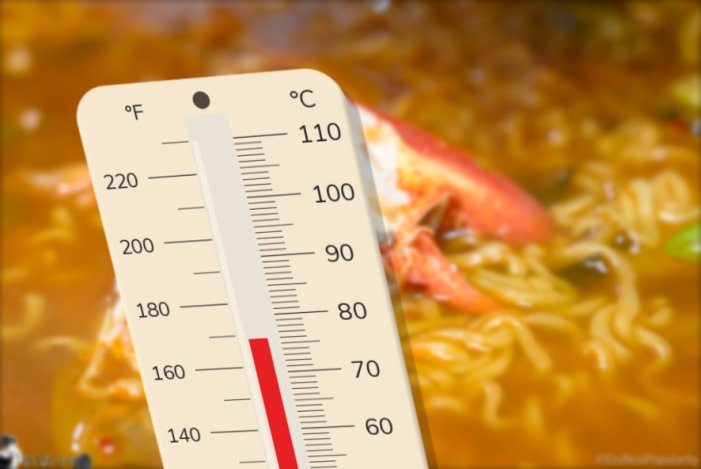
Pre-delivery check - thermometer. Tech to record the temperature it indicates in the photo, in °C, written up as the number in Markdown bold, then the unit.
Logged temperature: **76** °C
